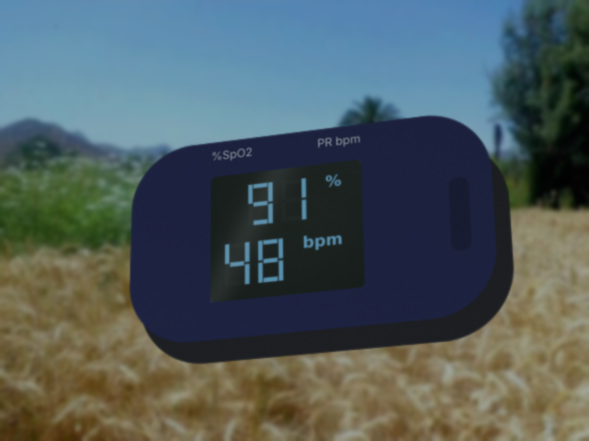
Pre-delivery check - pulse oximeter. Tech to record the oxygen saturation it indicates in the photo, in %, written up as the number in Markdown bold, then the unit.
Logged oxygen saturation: **91** %
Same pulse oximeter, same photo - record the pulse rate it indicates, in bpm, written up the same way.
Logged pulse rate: **48** bpm
